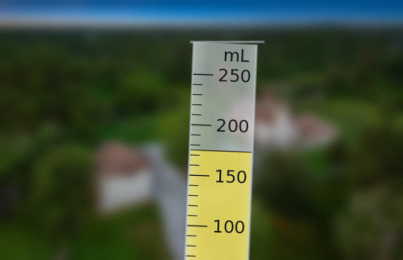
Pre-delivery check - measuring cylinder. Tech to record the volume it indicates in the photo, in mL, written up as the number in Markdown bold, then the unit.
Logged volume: **175** mL
